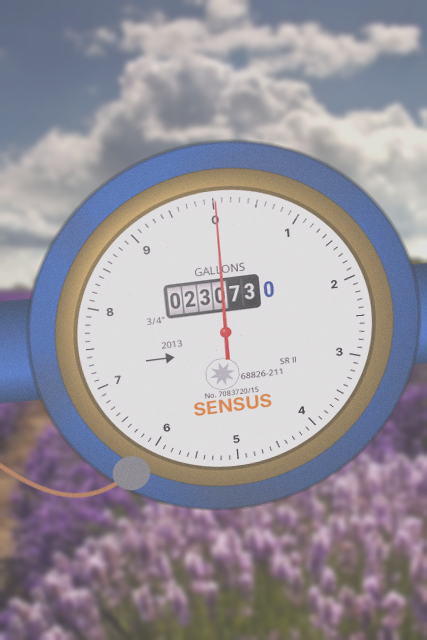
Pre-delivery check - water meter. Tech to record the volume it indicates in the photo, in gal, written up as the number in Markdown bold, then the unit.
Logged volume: **230730.0** gal
